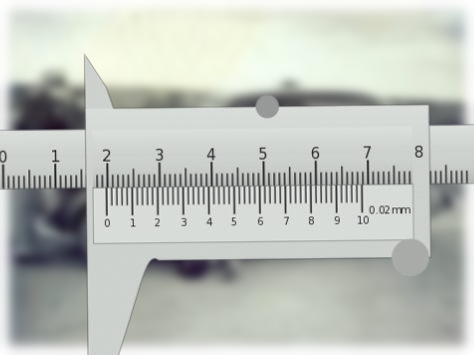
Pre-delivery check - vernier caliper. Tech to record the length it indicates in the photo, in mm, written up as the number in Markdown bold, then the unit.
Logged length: **19.8** mm
